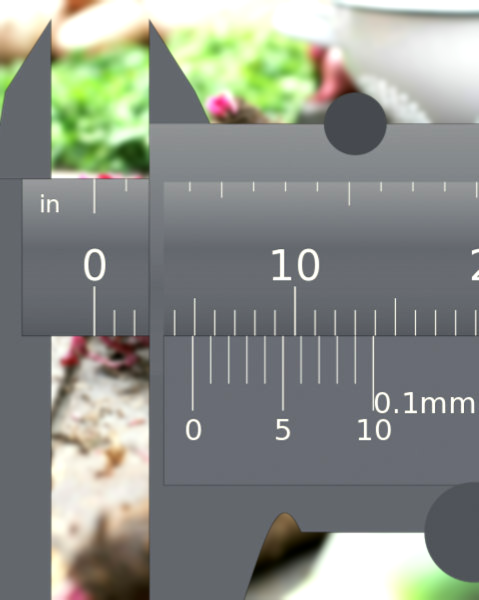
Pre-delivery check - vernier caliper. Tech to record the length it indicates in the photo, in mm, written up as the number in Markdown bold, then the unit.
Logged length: **4.9** mm
